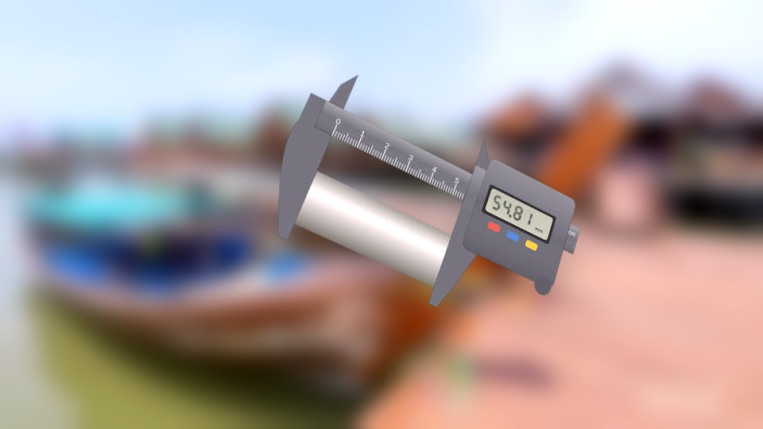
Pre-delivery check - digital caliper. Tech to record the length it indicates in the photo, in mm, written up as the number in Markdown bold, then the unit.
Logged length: **54.81** mm
